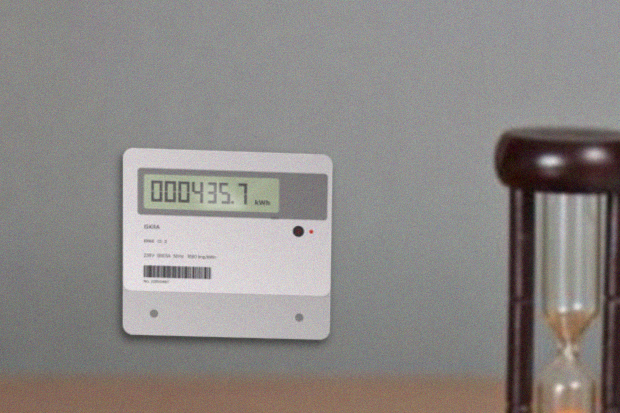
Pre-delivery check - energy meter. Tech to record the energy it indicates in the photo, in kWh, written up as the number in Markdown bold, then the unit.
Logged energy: **435.7** kWh
